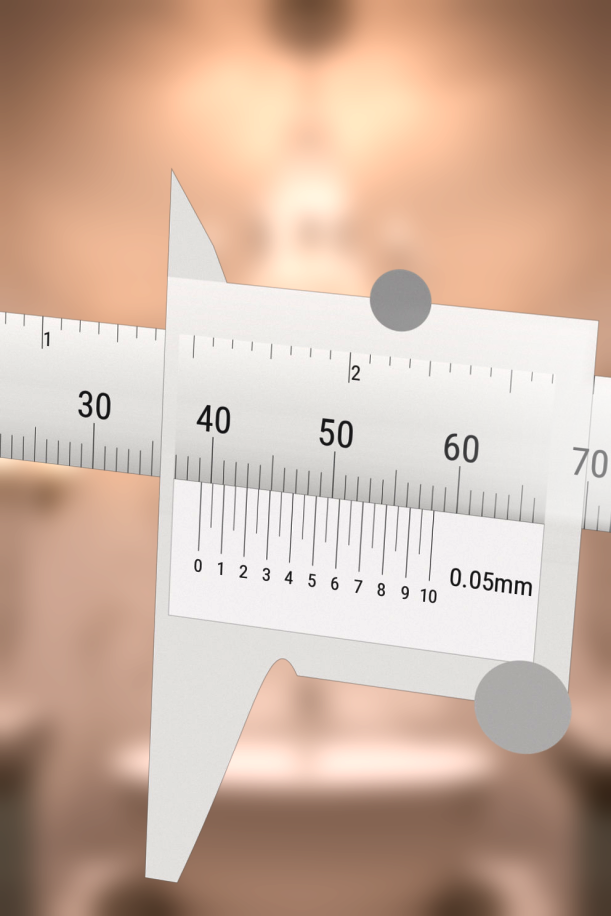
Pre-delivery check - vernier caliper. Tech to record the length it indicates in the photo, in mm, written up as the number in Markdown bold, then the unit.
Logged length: **39.2** mm
